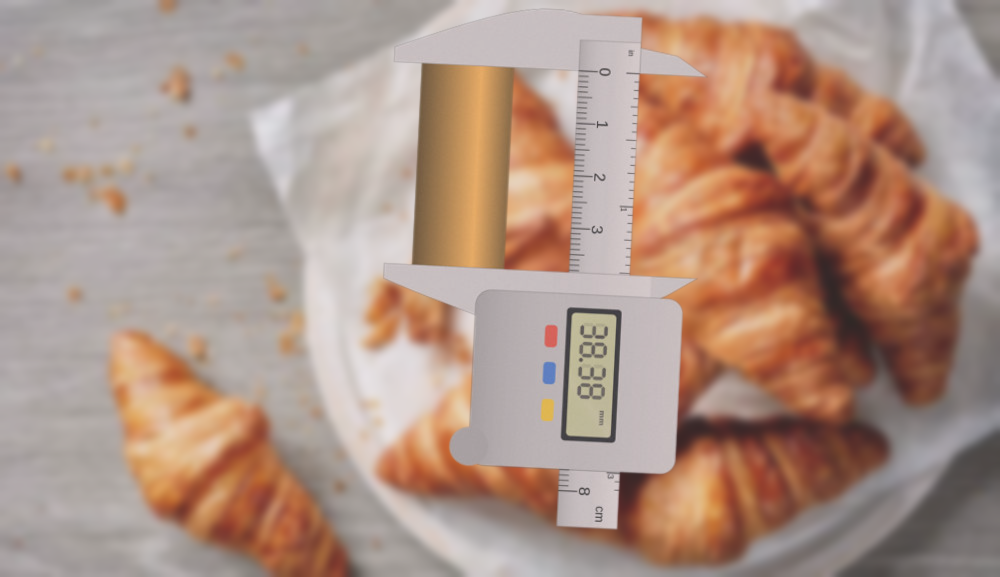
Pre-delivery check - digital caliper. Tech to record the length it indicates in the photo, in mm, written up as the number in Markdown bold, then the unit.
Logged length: **38.38** mm
